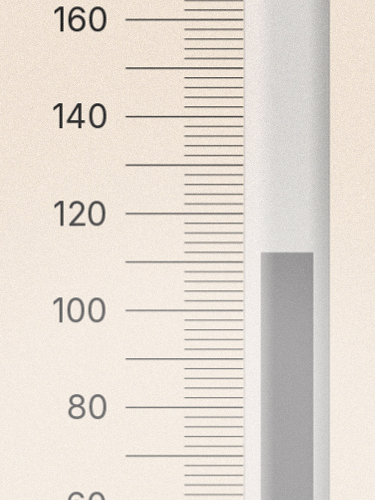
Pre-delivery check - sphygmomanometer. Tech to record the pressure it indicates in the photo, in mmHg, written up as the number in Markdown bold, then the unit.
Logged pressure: **112** mmHg
